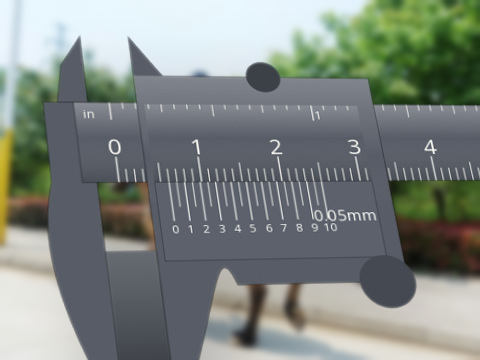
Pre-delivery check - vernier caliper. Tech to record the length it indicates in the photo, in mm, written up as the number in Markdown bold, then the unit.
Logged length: **6.0** mm
